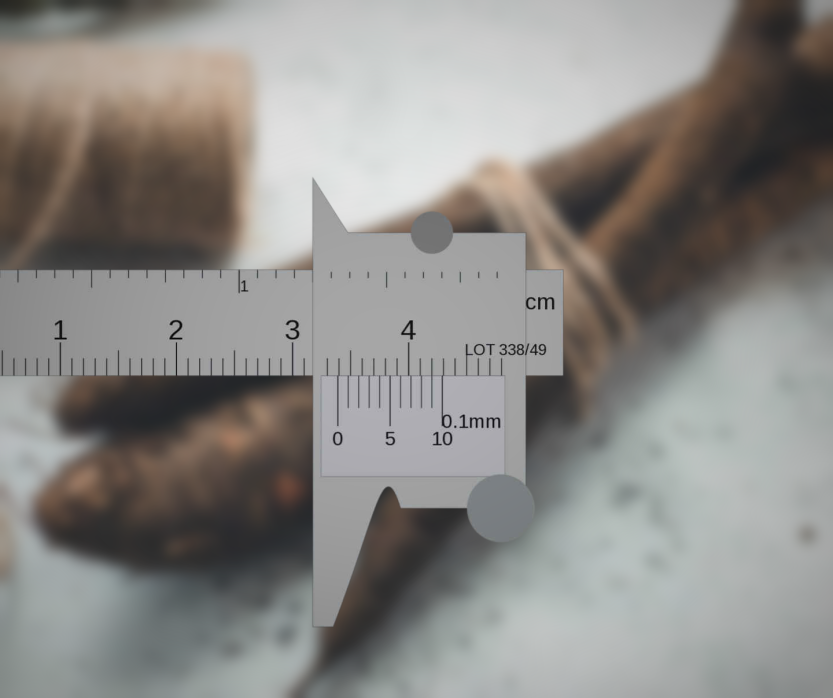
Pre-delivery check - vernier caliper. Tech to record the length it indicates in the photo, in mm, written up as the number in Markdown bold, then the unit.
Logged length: **33.9** mm
